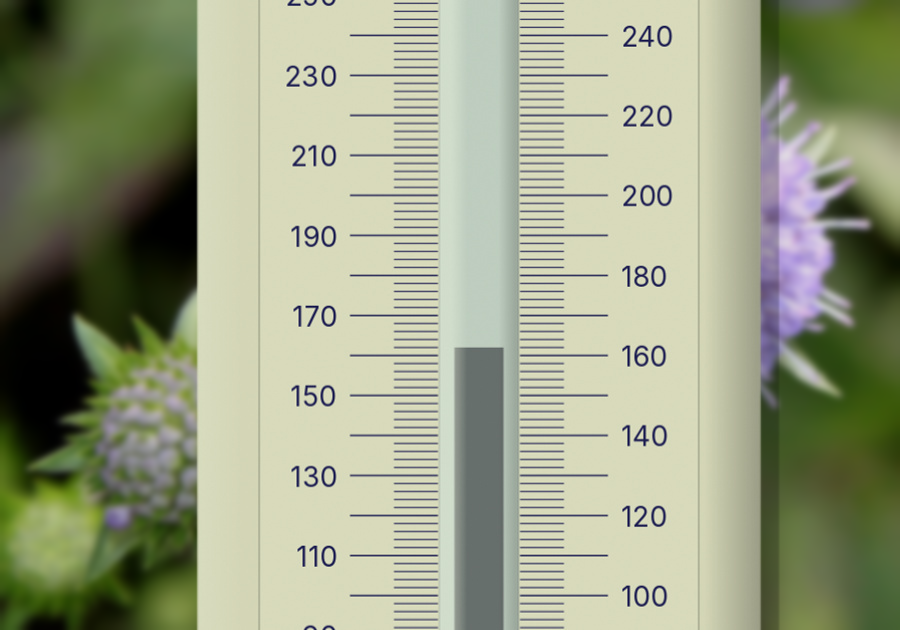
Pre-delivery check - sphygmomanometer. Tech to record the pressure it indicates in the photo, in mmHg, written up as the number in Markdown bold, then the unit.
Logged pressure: **162** mmHg
